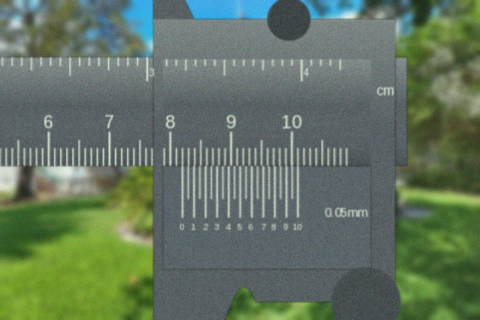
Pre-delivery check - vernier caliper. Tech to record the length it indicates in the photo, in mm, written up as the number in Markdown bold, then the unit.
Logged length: **82.0** mm
